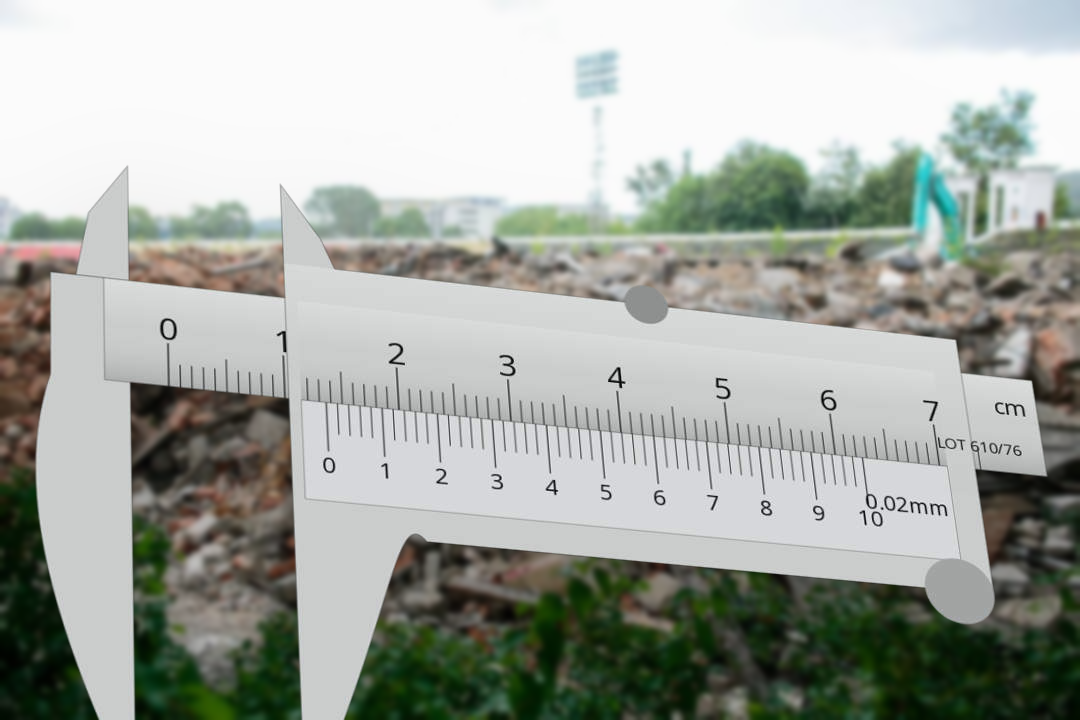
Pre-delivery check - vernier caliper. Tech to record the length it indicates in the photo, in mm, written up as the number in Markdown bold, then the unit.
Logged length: **13.6** mm
